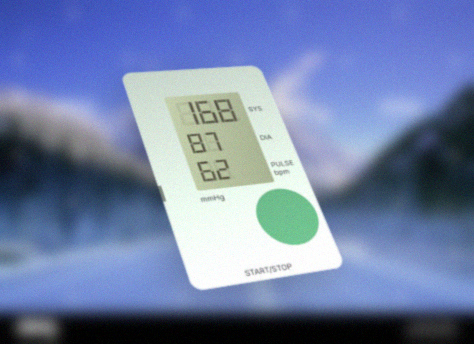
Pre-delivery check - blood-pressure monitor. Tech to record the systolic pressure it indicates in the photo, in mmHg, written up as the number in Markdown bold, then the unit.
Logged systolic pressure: **168** mmHg
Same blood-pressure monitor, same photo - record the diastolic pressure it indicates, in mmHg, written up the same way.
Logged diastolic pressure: **87** mmHg
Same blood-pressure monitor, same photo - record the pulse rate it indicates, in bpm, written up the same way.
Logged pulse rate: **62** bpm
